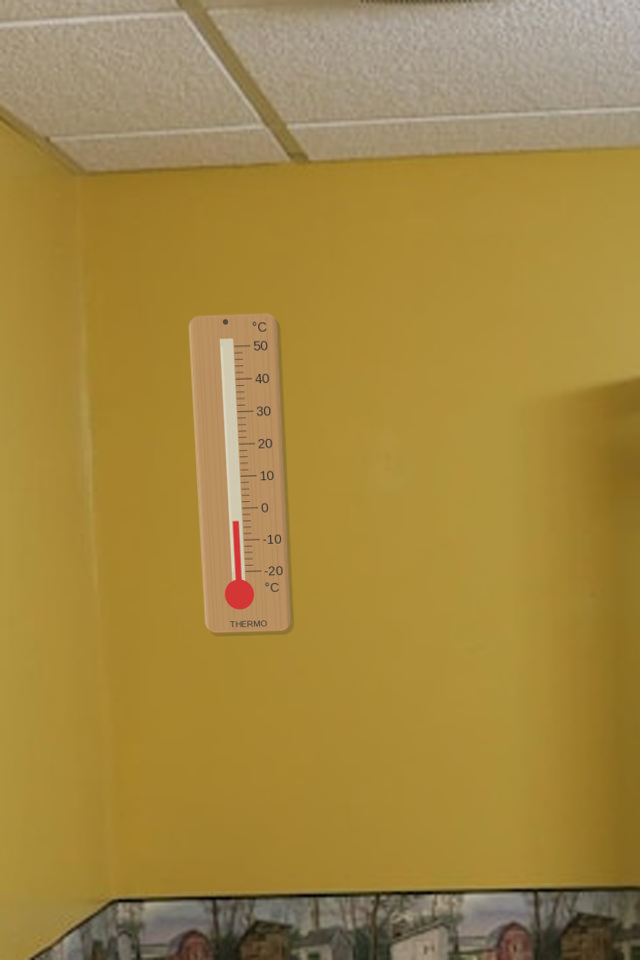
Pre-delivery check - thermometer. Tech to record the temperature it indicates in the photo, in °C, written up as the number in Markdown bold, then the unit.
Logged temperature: **-4** °C
